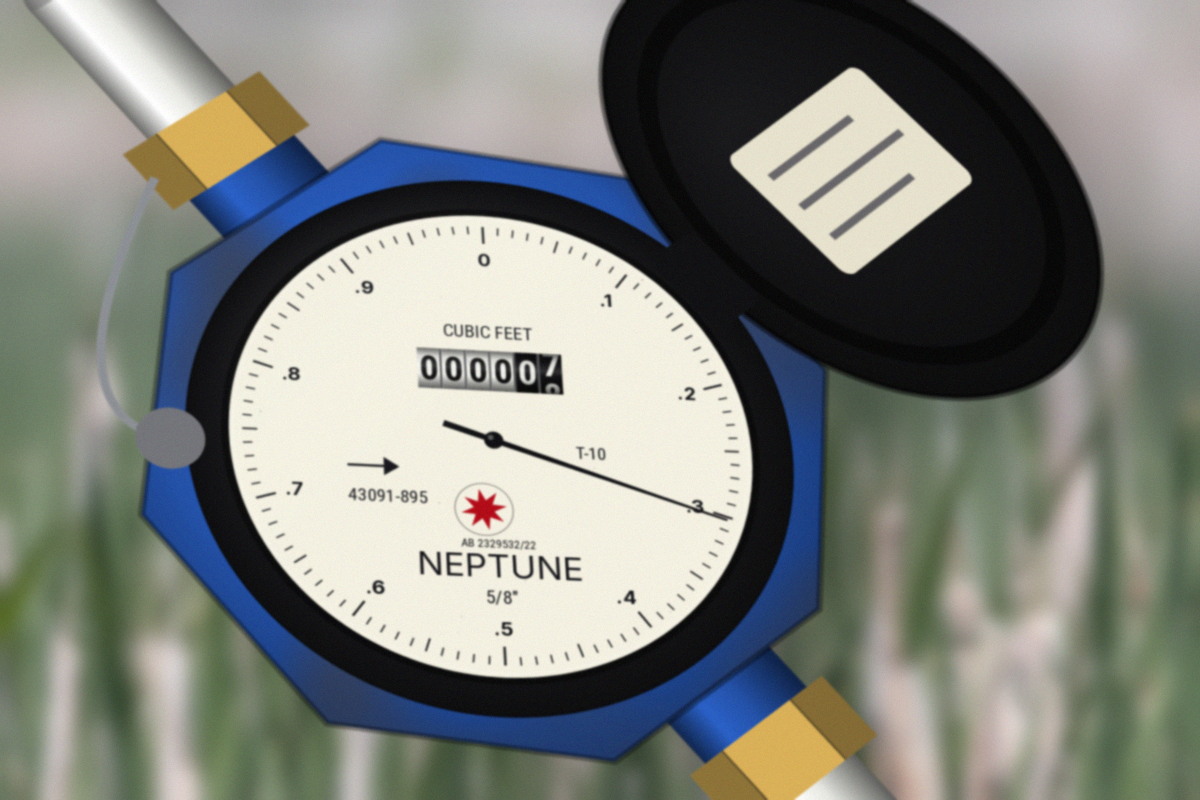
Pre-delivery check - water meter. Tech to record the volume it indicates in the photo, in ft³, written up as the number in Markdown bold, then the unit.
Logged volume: **7.30** ft³
